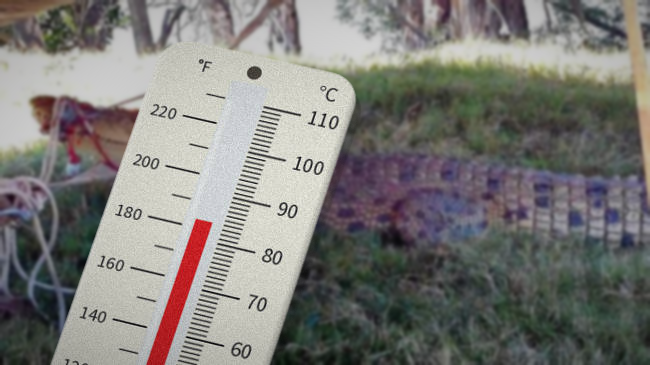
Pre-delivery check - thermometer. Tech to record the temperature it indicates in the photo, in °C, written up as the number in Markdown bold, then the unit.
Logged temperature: **84** °C
